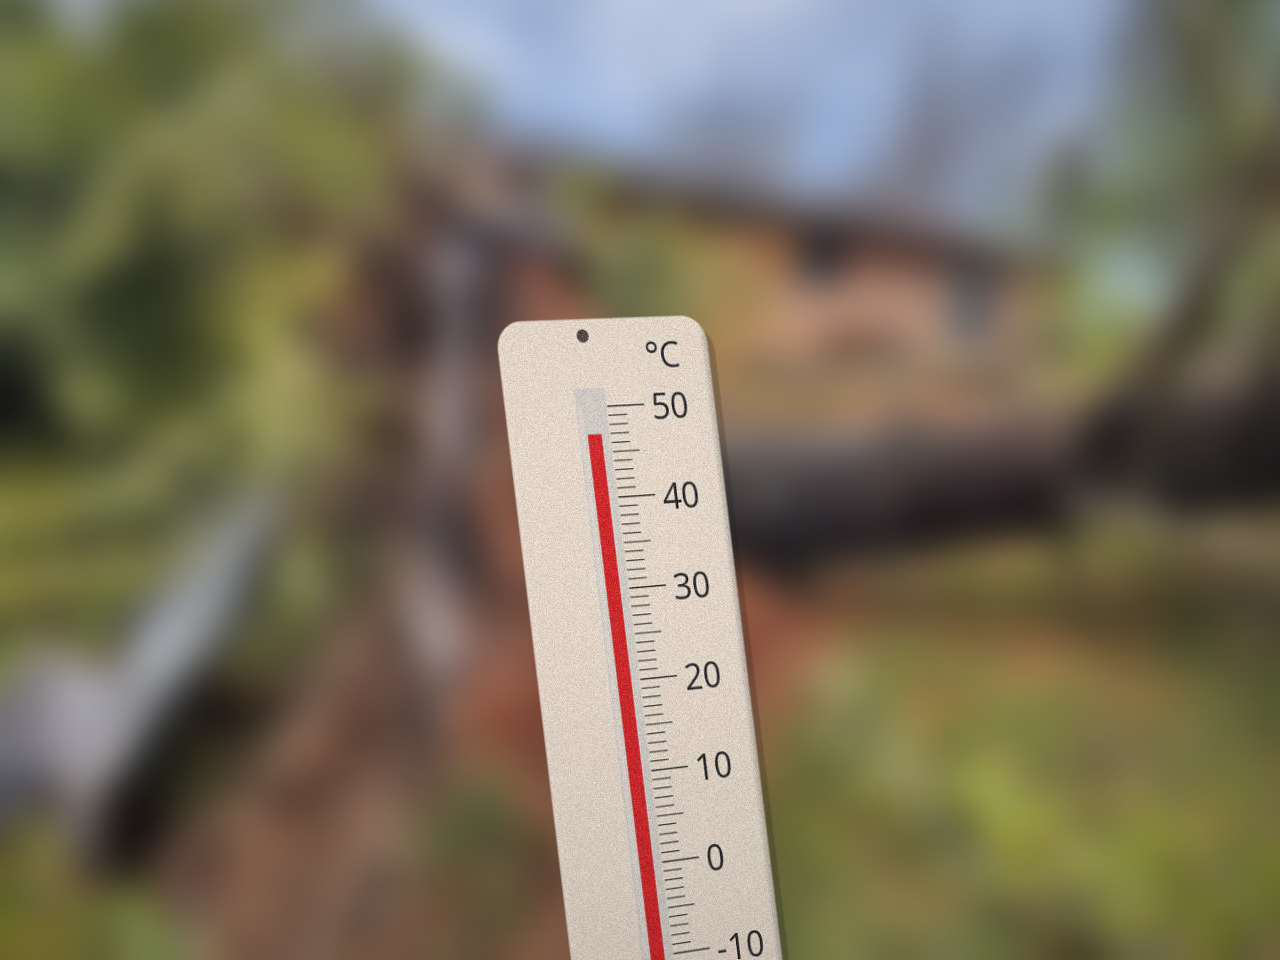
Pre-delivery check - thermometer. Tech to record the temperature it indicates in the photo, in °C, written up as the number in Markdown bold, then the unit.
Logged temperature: **47** °C
